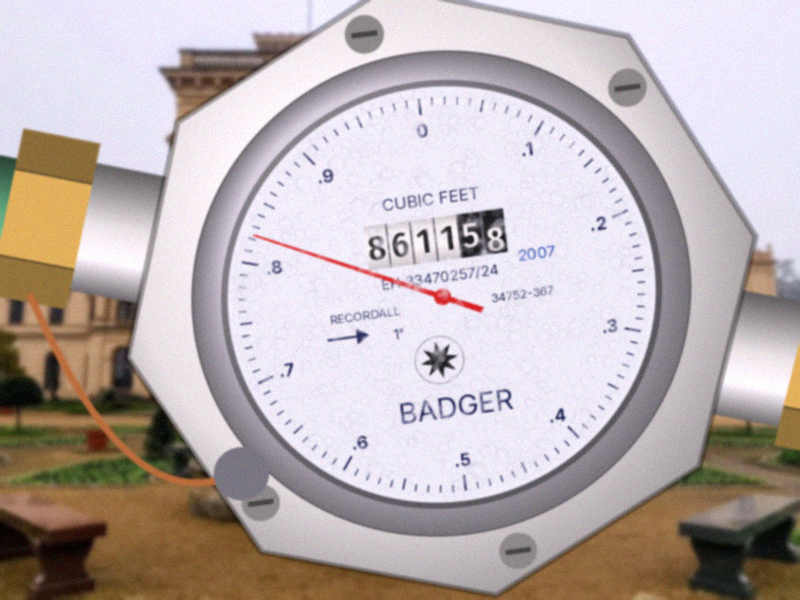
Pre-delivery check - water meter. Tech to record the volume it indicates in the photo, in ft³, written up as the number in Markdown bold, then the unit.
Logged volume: **861157.82** ft³
